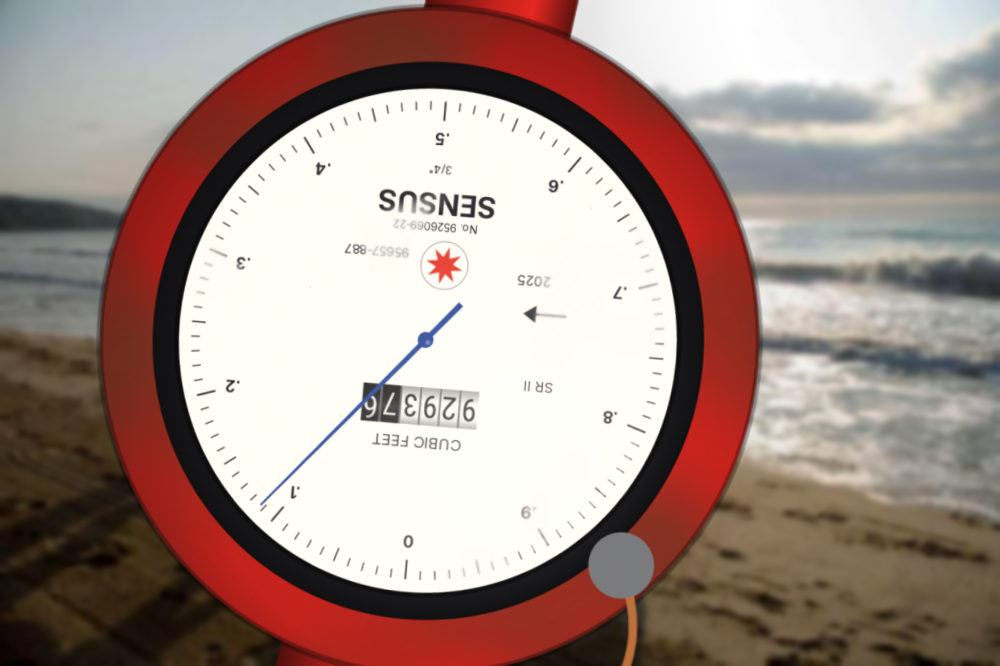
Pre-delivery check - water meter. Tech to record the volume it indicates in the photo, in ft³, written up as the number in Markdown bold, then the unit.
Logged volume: **929376.11** ft³
